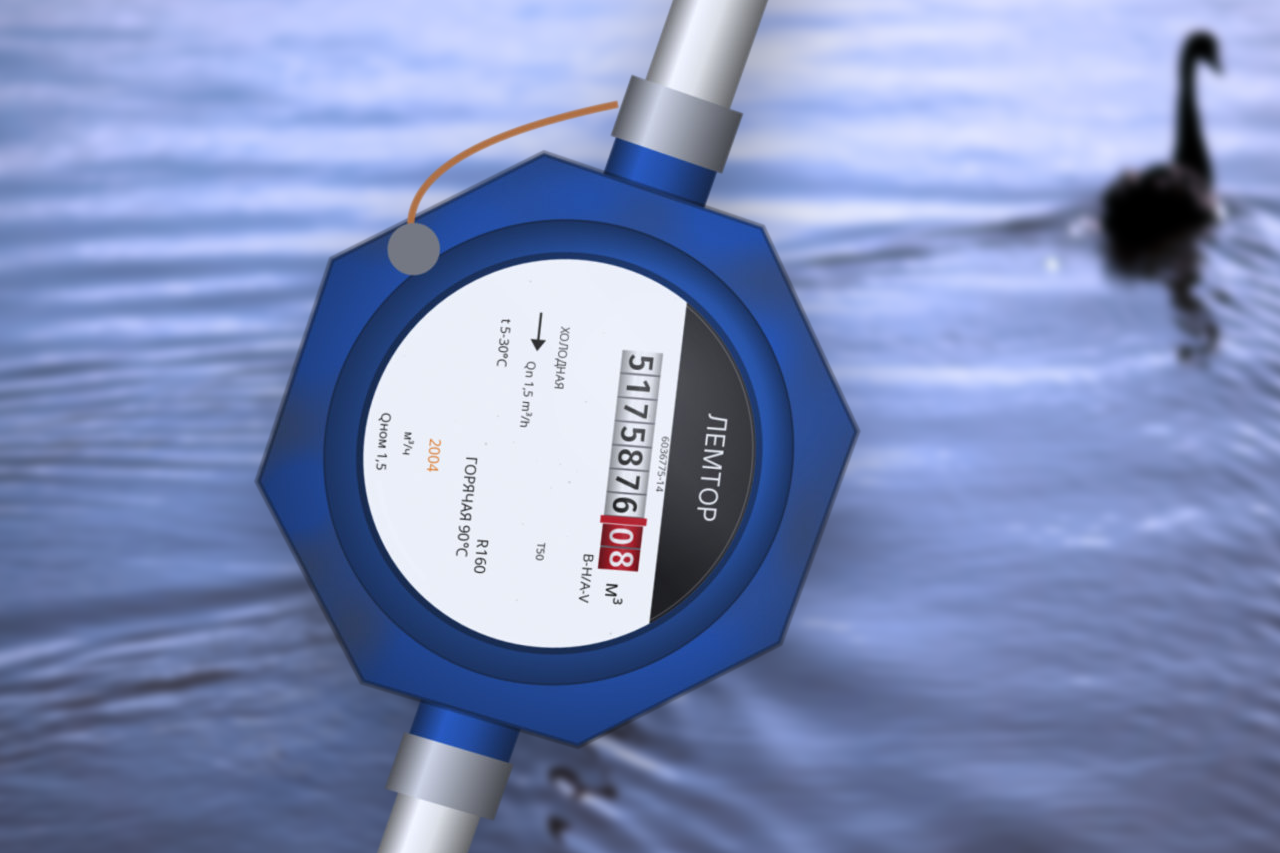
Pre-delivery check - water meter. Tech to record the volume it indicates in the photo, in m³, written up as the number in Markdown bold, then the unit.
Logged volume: **5175876.08** m³
